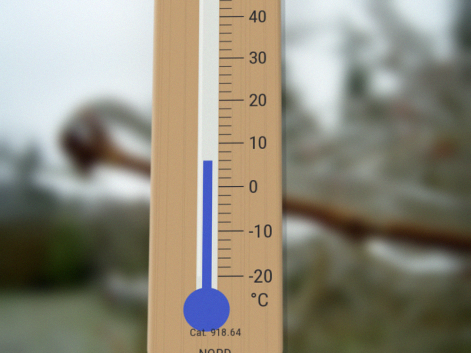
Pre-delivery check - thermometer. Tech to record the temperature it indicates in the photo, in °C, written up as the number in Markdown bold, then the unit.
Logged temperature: **6** °C
